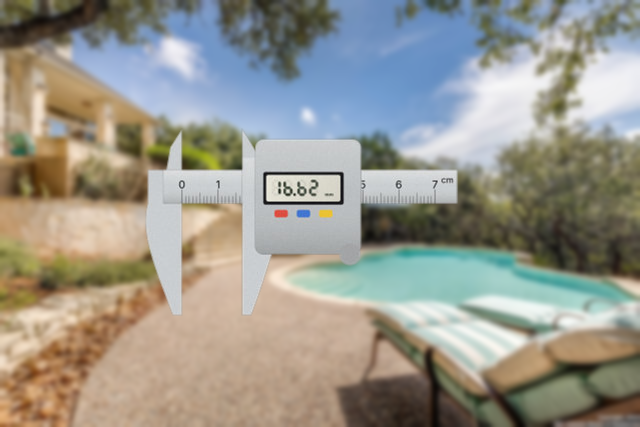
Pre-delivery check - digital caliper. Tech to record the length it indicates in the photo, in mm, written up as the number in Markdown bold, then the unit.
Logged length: **16.62** mm
